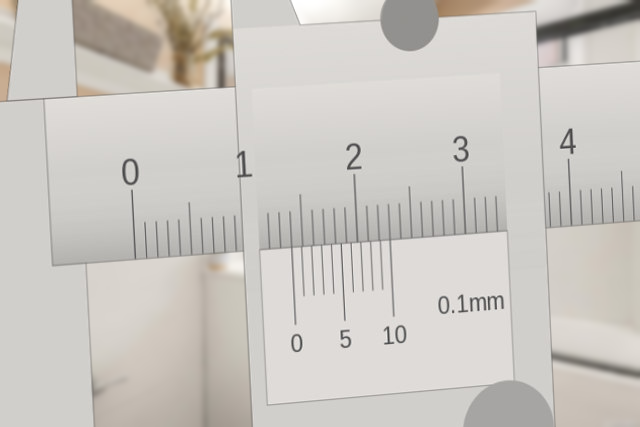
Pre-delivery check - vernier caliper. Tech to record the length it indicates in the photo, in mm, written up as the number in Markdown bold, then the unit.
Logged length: **14.0** mm
